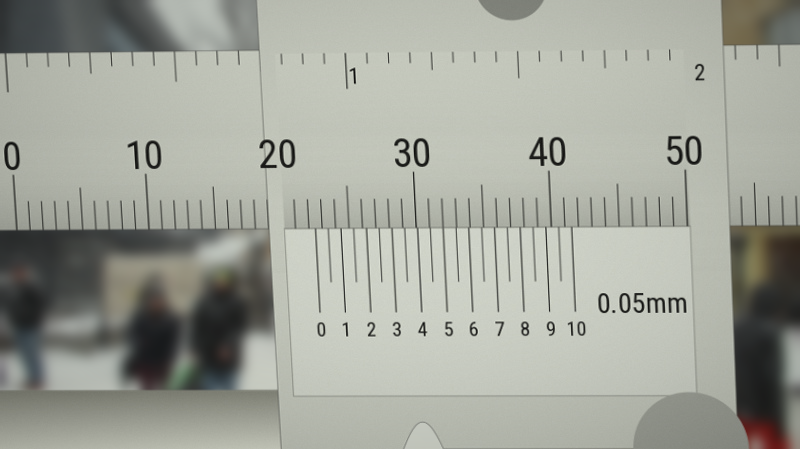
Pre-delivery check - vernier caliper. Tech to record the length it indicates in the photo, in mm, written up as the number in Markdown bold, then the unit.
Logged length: **22.5** mm
